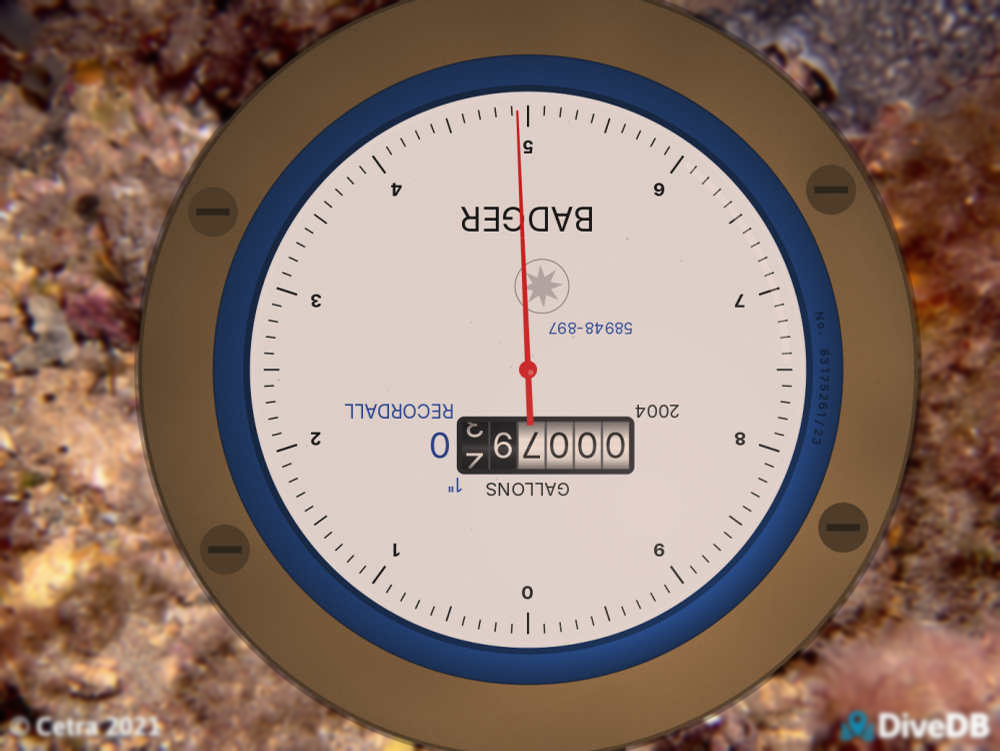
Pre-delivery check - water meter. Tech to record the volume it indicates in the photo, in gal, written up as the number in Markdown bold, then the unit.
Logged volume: **7924.9** gal
